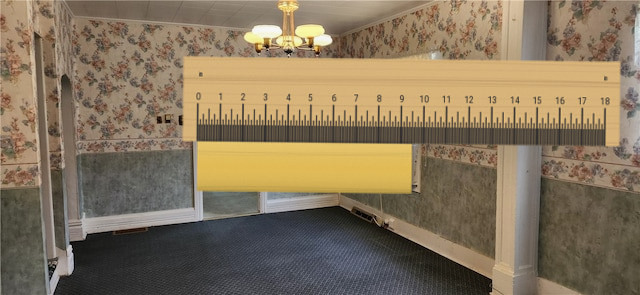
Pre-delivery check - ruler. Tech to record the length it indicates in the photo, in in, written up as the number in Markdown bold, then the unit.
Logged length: **9.5** in
